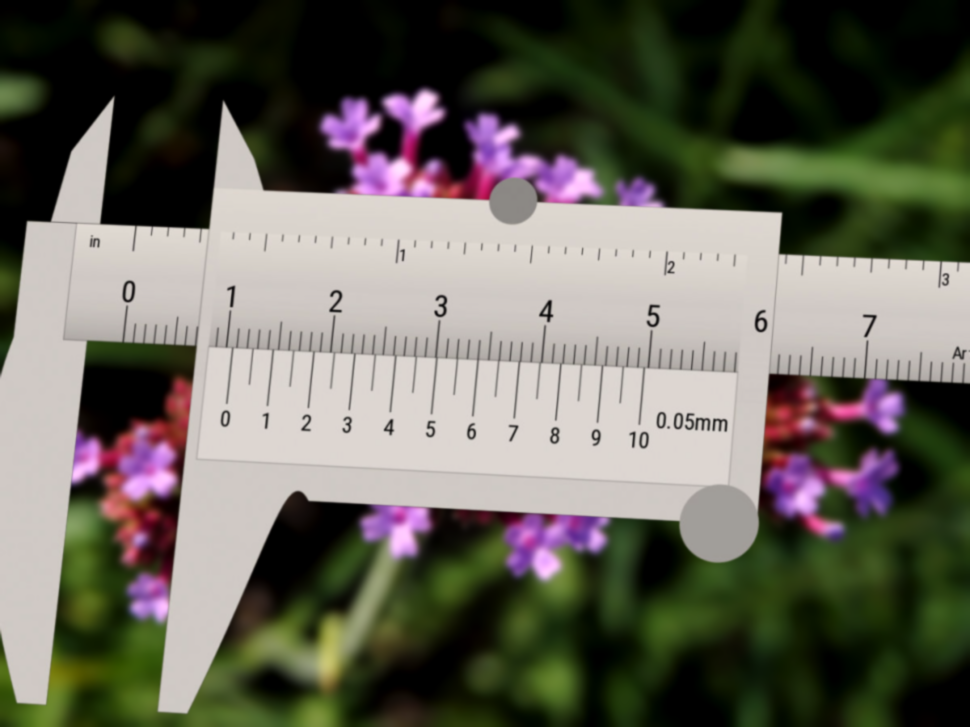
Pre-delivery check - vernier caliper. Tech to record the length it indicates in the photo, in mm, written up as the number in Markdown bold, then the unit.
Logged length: **10.6** mm
